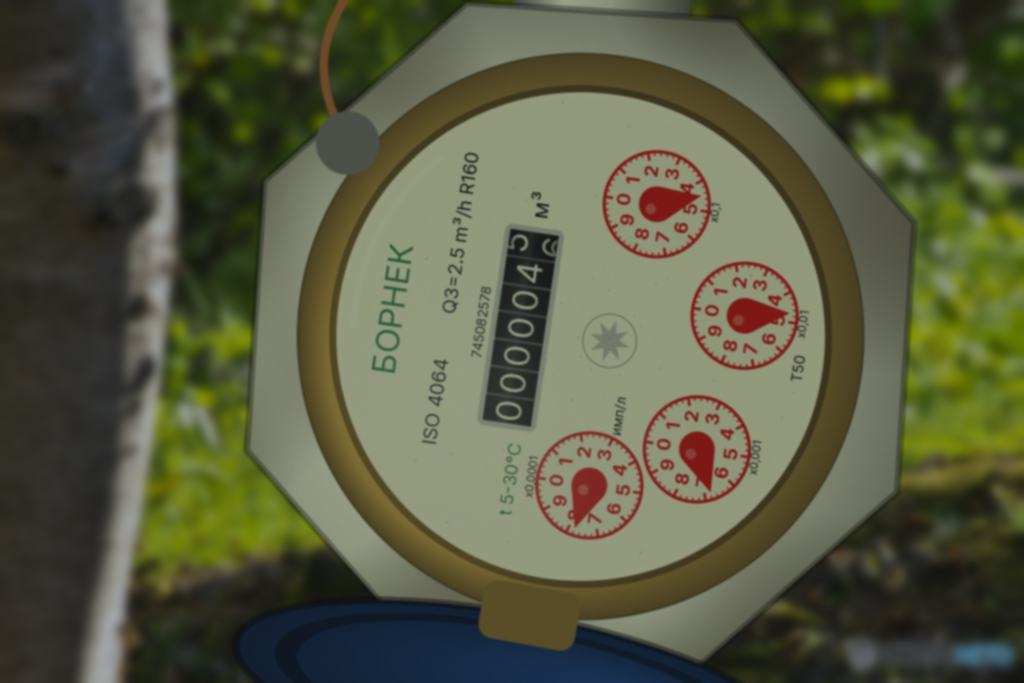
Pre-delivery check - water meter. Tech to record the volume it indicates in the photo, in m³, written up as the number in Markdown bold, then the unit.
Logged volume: **45.4467** m³
